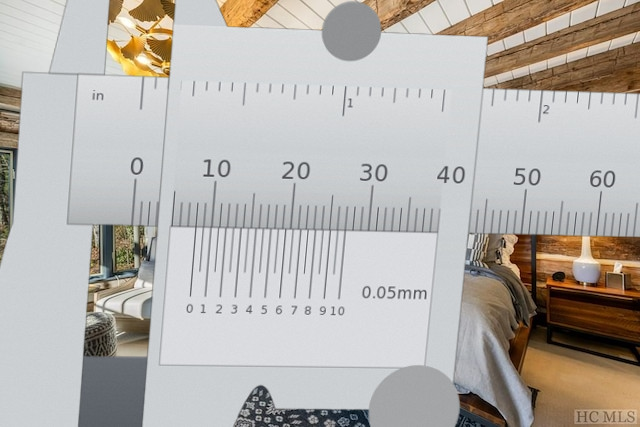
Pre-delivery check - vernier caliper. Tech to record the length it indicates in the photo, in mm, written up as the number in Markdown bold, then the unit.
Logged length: **8.0** mm
